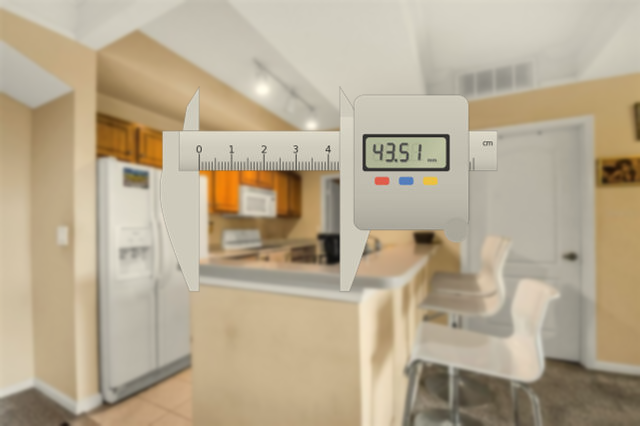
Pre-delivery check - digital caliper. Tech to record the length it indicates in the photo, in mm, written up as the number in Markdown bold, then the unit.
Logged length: **43.51** mm
